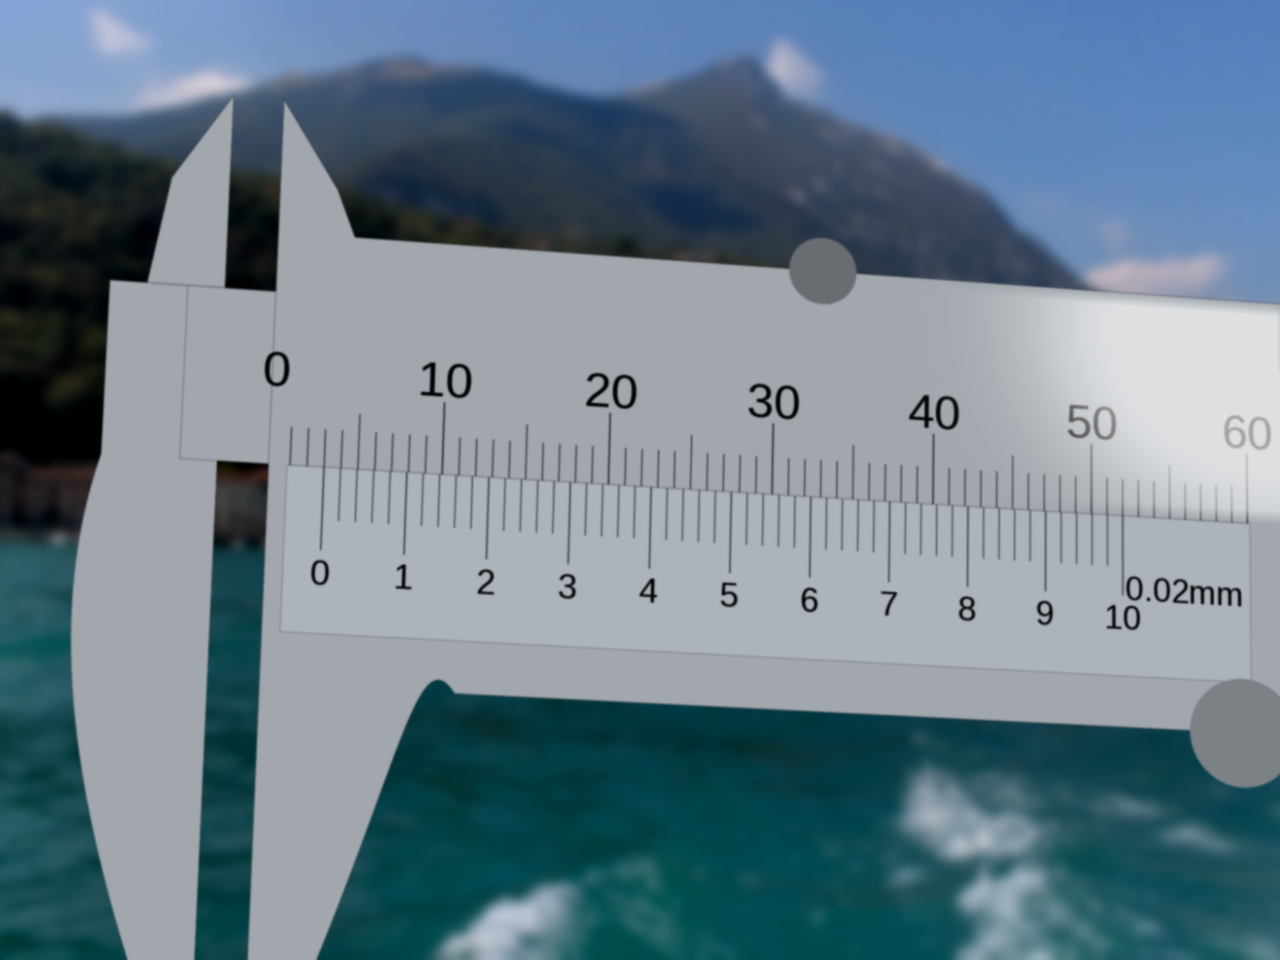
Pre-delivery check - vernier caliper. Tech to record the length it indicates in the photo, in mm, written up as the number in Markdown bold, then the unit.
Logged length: **3.0** mm
